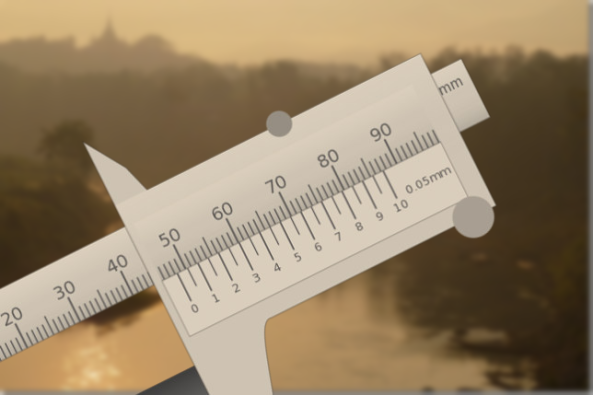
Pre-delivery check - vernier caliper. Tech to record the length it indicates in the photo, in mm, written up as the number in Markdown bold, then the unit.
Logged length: **48.4** mm
